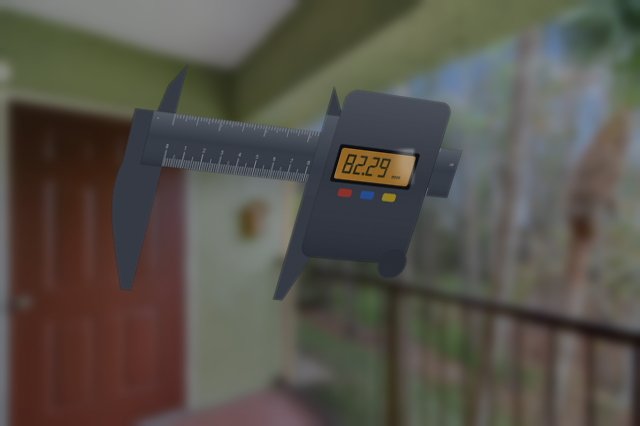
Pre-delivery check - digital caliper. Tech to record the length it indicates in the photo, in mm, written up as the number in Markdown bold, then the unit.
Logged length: **82.29** mm
